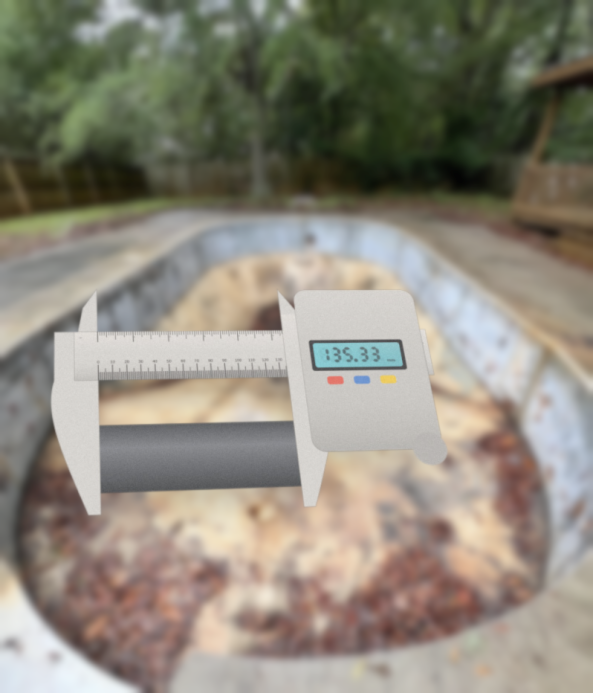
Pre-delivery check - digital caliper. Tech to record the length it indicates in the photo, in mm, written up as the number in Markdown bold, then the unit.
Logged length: **135.33** mm
